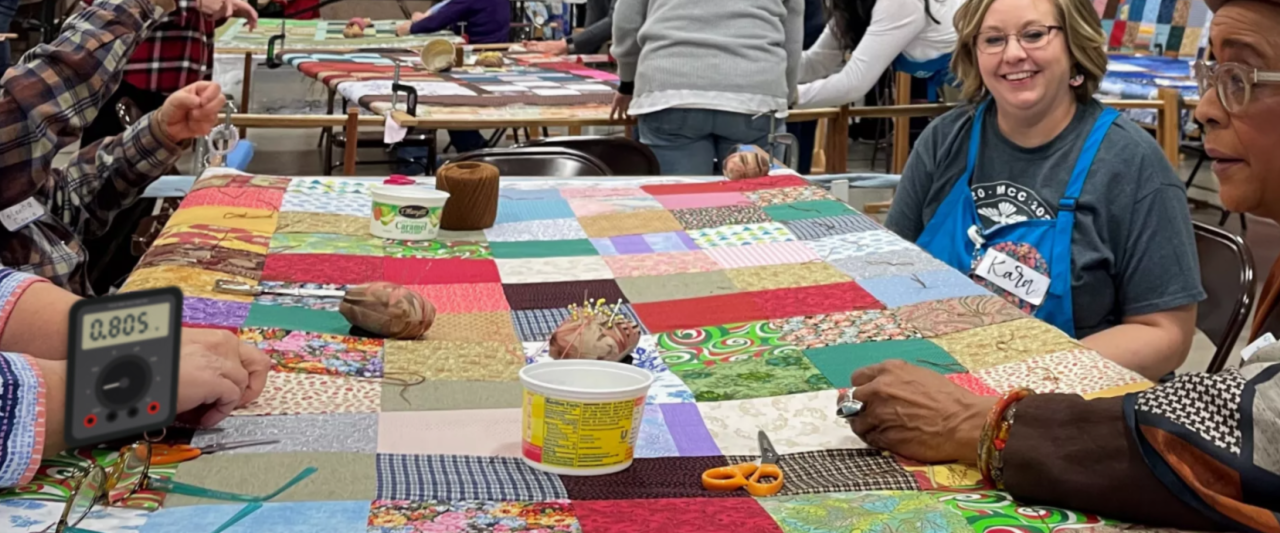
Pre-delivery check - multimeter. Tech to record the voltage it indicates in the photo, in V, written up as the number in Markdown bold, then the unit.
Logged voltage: **0.805** V
